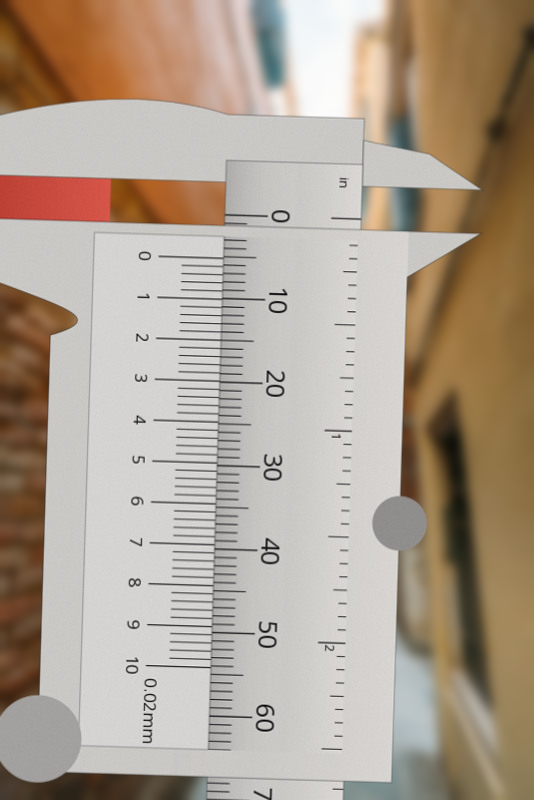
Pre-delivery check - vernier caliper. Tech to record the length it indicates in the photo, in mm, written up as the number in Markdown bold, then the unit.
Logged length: **5.2** mm
